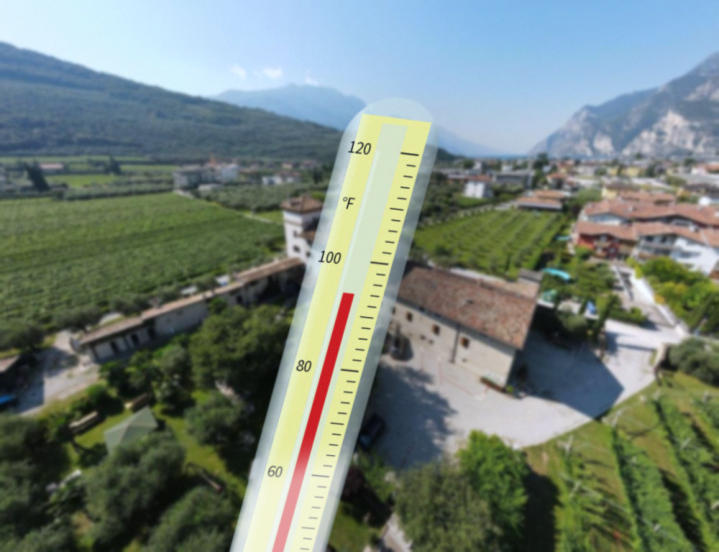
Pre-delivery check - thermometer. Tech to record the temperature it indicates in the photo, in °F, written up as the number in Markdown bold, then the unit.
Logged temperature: **94** °F
